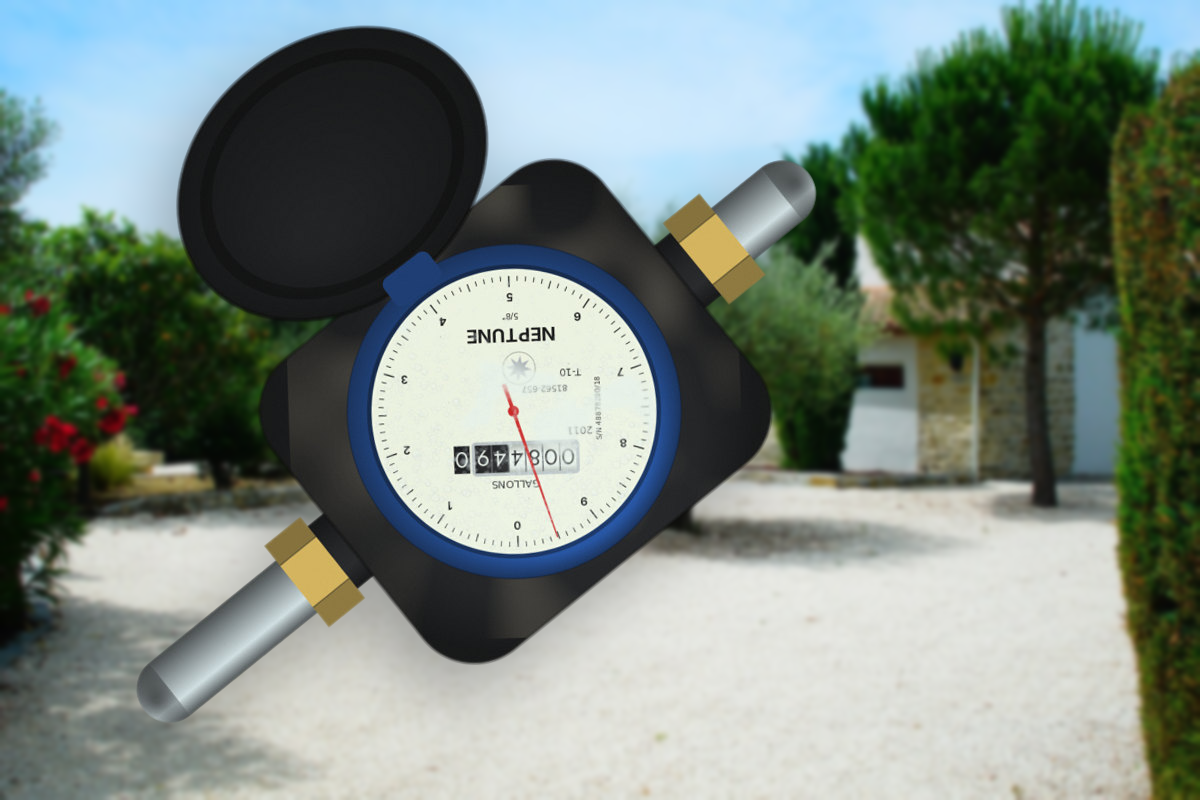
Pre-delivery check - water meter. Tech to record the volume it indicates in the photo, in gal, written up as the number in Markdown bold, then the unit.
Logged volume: **84489.5** gal
